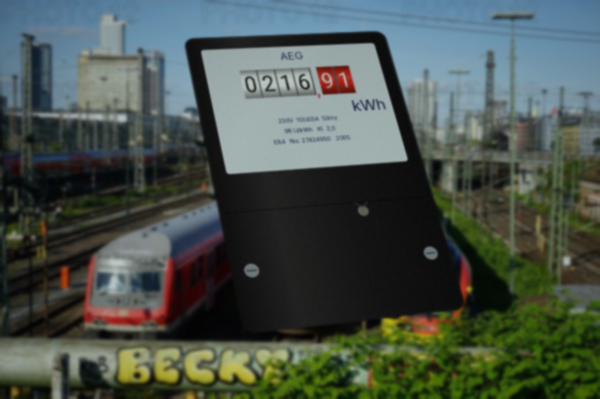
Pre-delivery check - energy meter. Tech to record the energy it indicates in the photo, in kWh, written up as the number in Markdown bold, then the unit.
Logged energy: **216.91** kWh
